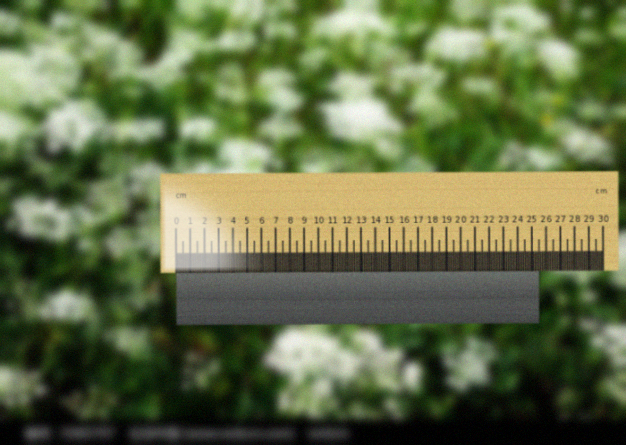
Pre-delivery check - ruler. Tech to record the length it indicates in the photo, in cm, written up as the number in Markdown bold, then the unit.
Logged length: **25.5** cm
